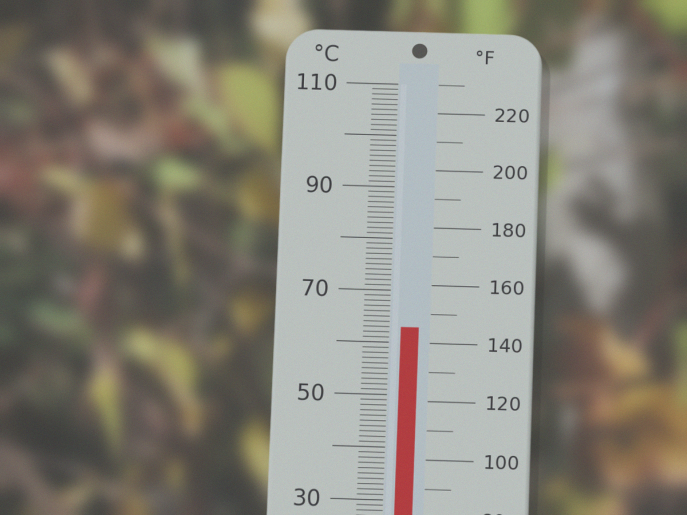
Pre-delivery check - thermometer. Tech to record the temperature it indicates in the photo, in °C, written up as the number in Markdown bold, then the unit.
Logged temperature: **63** °C
